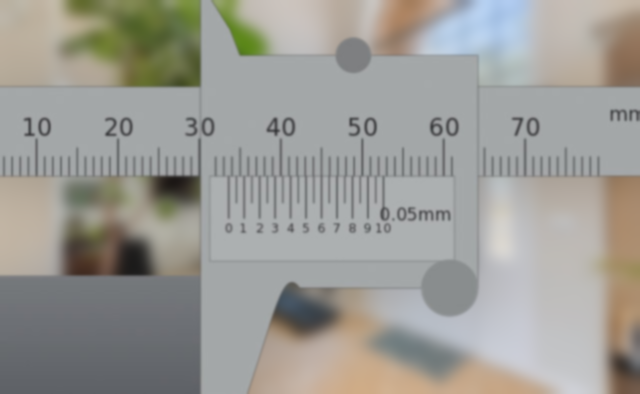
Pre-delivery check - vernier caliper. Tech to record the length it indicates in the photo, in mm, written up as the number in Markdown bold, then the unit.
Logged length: **33.6** mm
